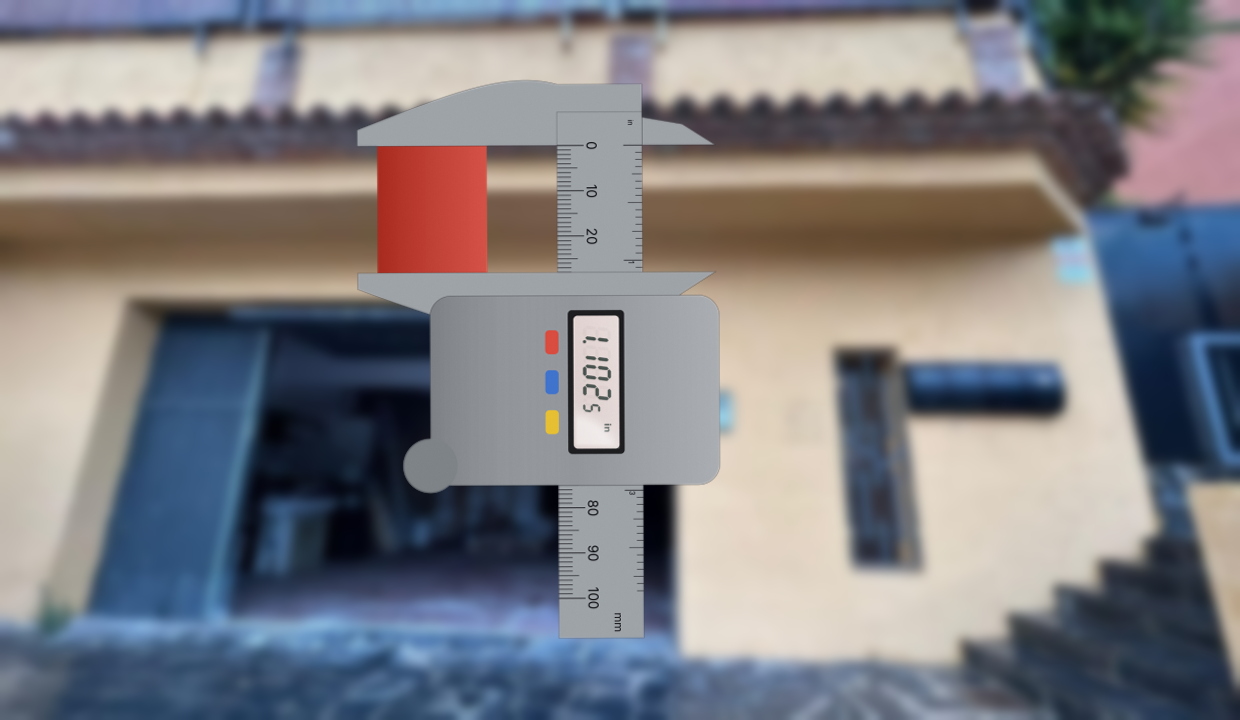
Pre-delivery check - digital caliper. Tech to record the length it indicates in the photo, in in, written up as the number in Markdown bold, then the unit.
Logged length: **1.1025** in
